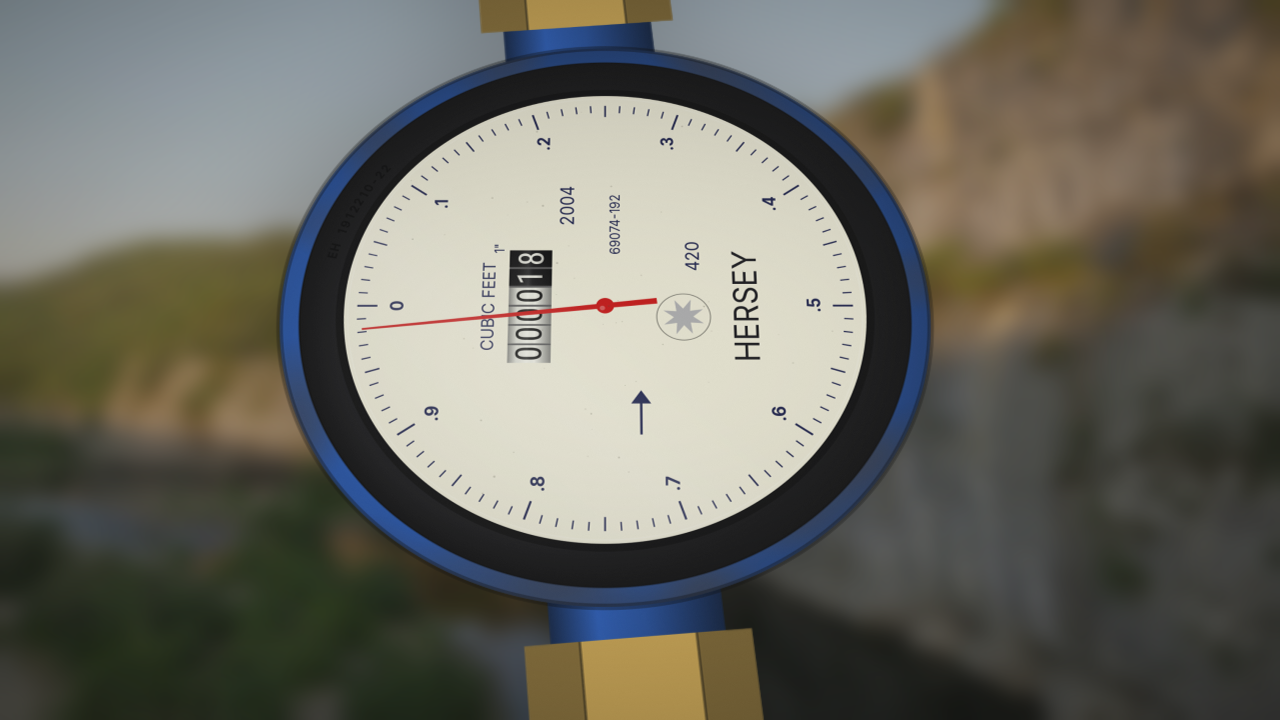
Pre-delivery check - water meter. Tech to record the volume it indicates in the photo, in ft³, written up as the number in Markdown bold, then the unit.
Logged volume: **17.98** ft³
